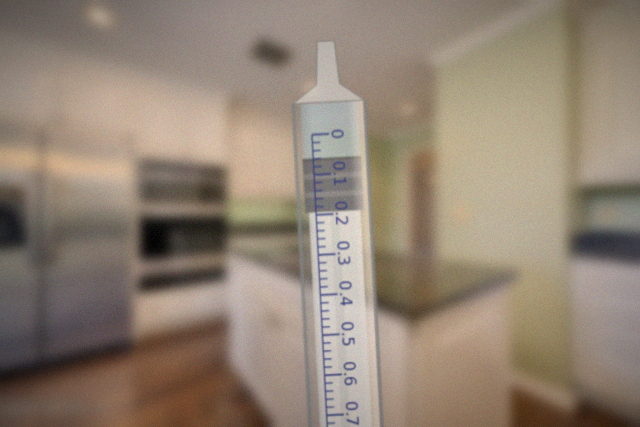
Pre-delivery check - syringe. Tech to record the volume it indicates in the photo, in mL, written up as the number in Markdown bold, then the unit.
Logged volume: **0.06** mL
